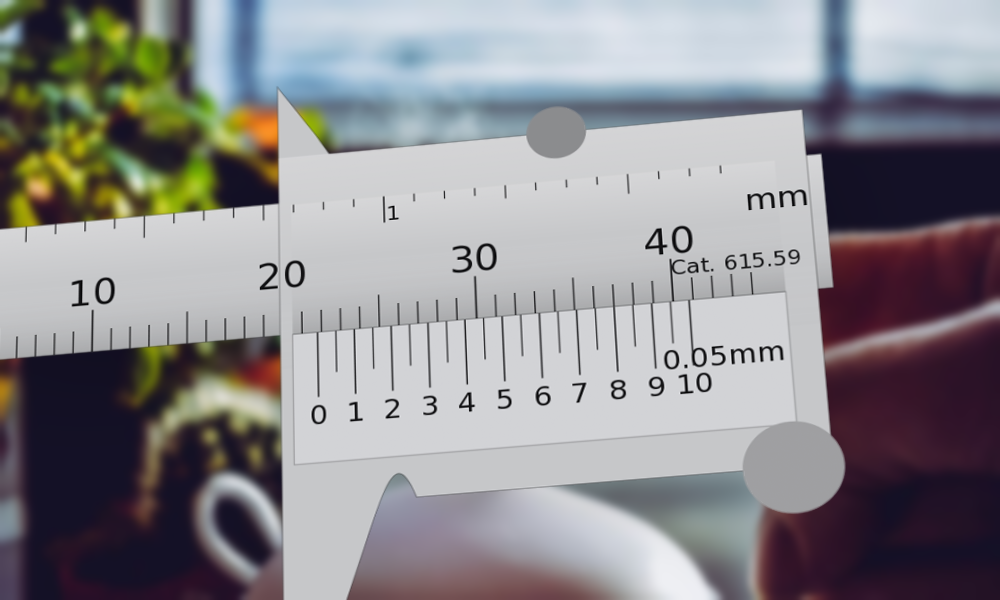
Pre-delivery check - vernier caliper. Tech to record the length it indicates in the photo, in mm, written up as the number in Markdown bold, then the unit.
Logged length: **21.8** mm
